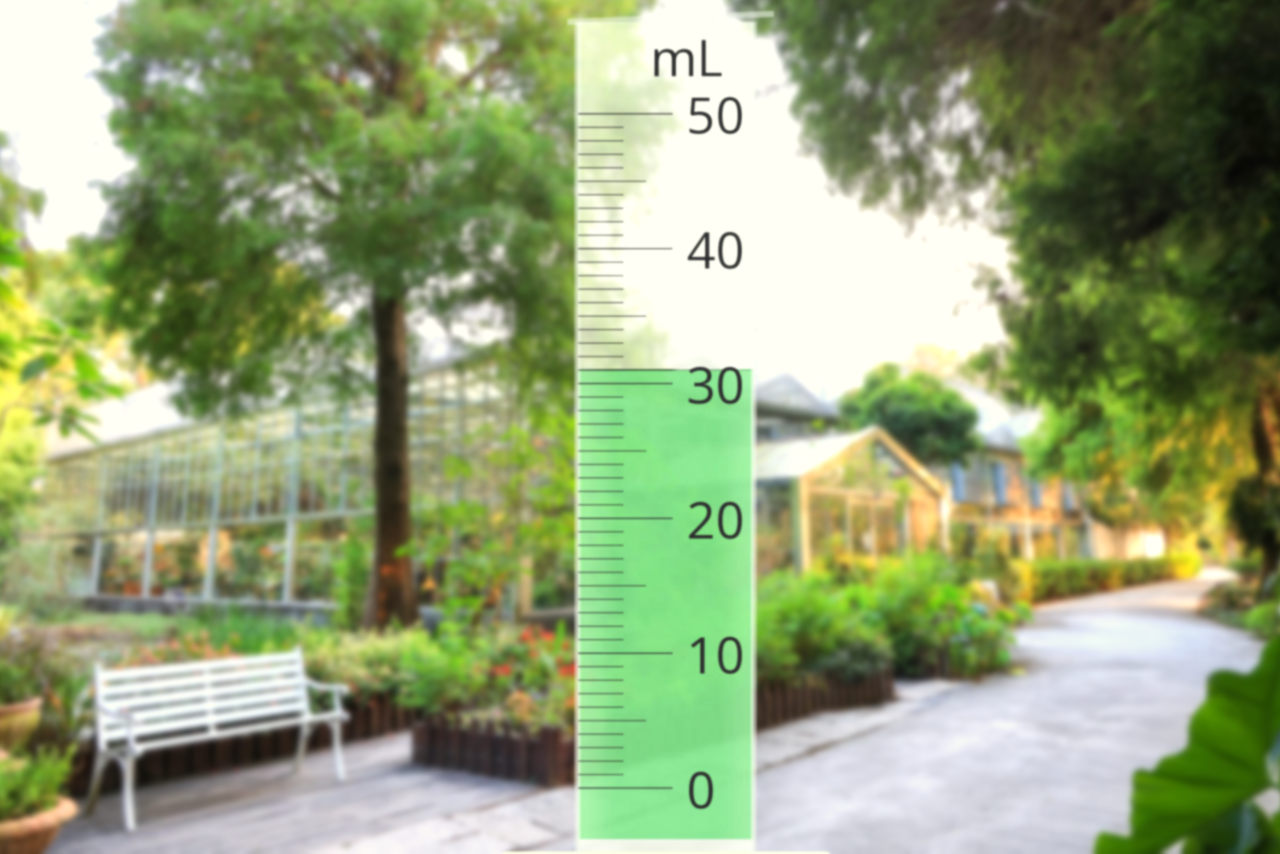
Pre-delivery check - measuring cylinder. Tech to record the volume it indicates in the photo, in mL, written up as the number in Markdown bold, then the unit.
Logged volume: **31** mL
